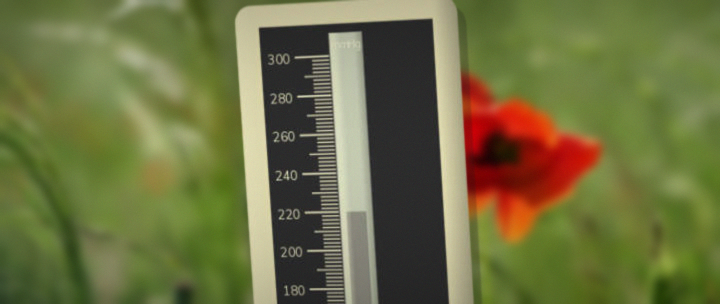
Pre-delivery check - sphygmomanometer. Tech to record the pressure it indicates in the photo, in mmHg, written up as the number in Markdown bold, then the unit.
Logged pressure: **220** mmHg
